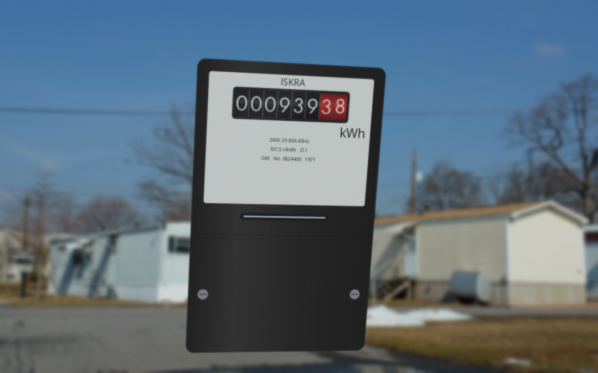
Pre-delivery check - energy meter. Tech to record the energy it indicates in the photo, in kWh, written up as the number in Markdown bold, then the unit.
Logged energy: **939.38** kWh
